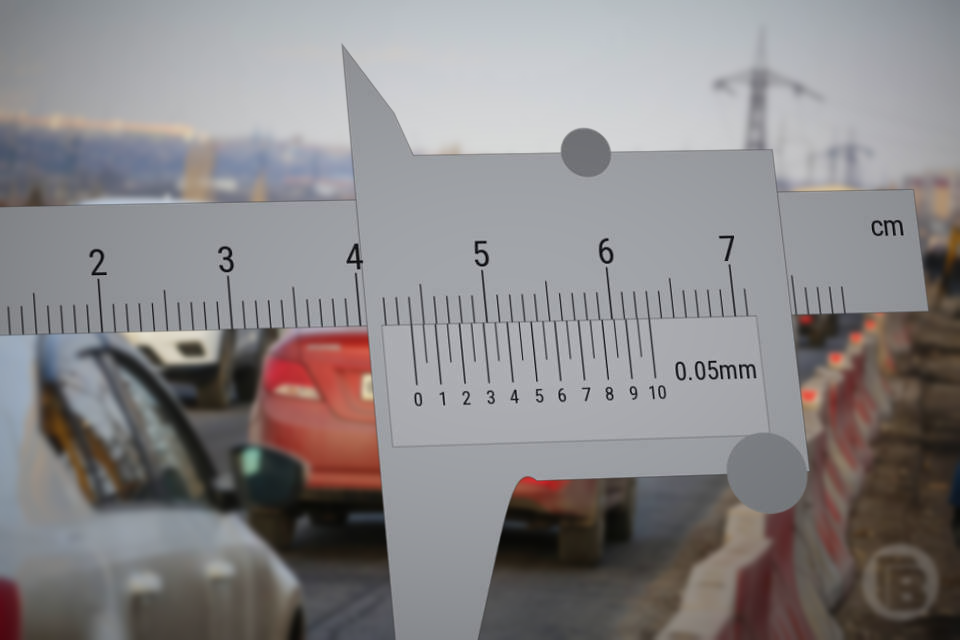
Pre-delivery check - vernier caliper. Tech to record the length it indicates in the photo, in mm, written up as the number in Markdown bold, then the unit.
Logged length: **44.0** mm
